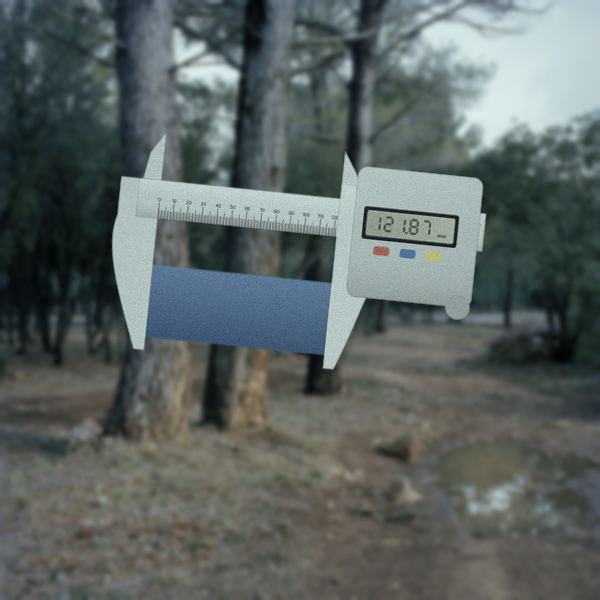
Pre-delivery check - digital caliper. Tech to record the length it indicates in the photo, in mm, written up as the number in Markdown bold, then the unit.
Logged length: **121.87** mm
